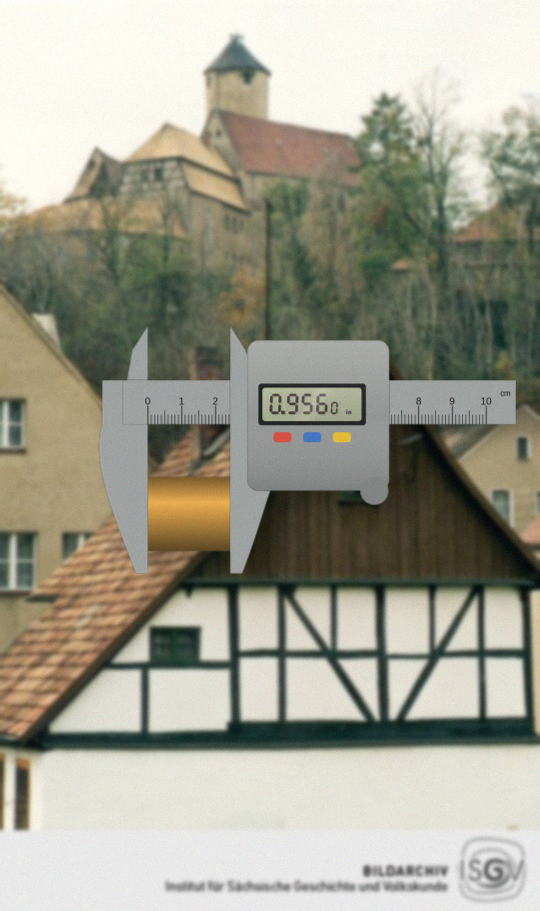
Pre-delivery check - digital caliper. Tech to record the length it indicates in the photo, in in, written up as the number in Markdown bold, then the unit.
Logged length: **0.9560** in
